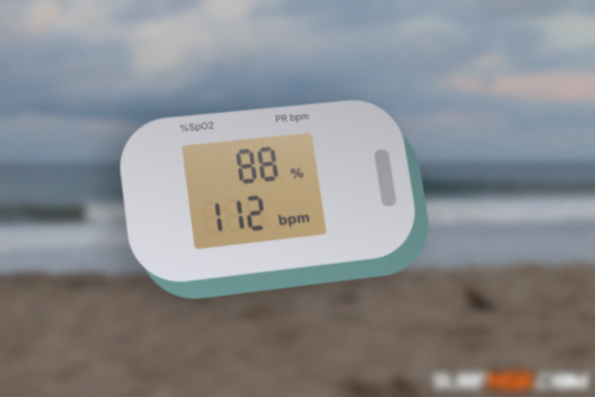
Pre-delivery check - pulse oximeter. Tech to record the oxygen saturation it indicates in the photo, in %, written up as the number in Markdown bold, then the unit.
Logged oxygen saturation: **88** %
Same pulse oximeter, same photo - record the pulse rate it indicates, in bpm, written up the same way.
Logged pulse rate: **112** bpm
